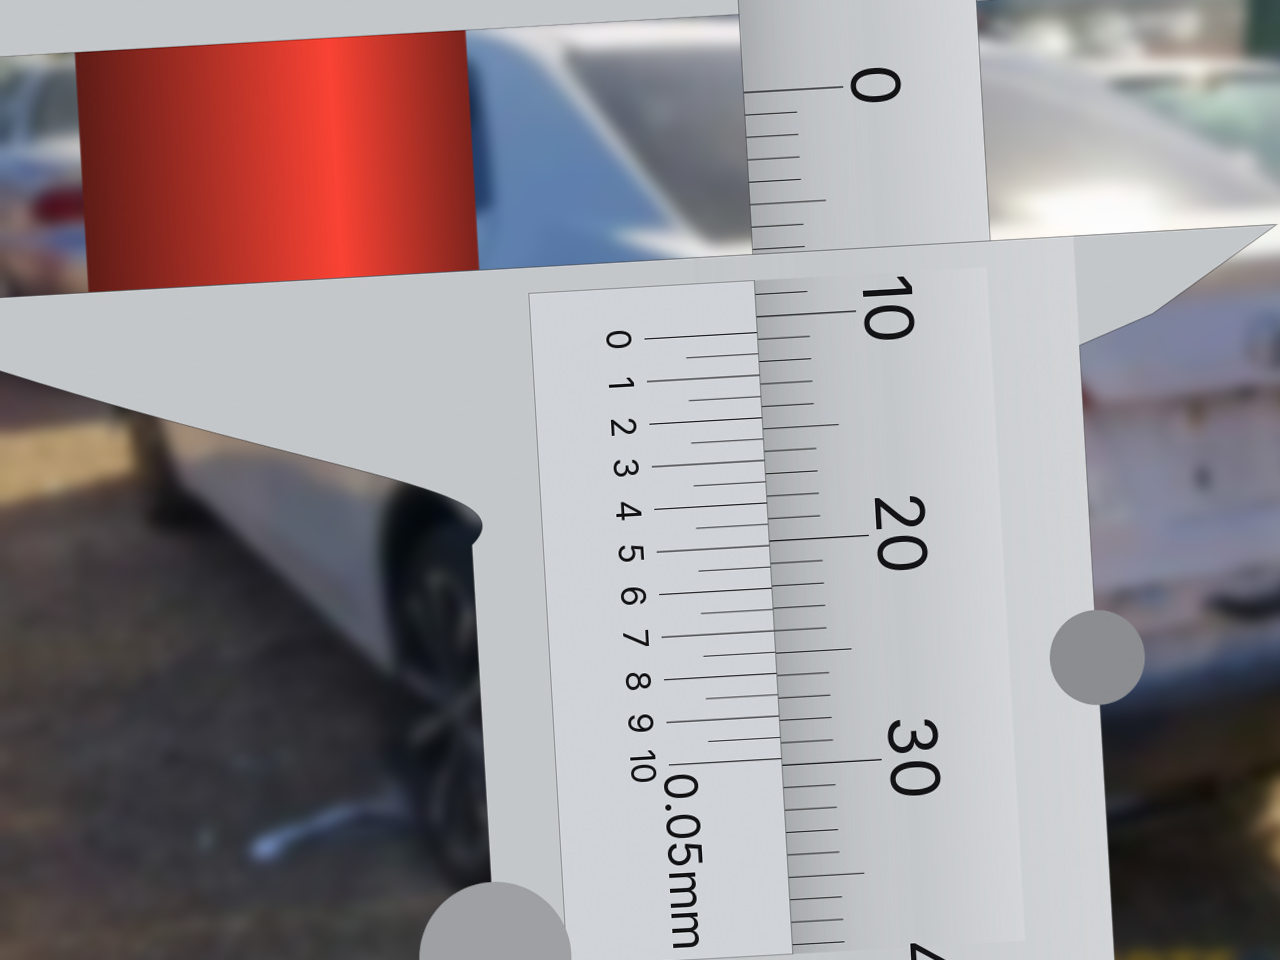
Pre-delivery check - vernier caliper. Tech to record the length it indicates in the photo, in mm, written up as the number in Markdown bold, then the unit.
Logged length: **10.7** mm
